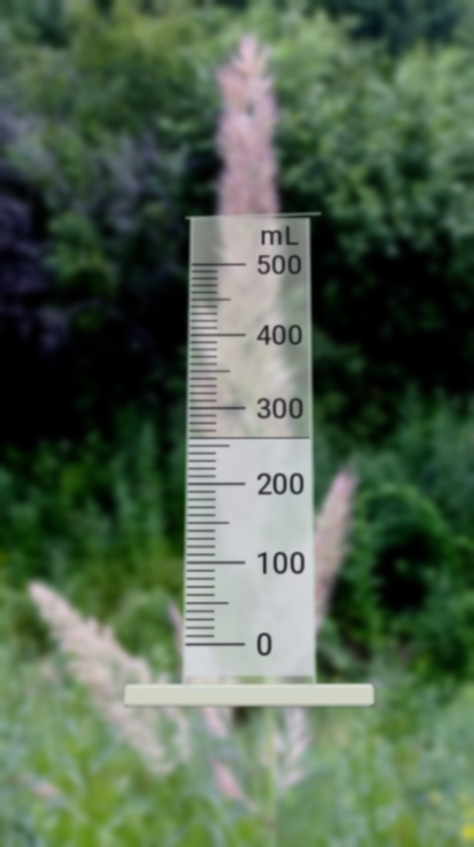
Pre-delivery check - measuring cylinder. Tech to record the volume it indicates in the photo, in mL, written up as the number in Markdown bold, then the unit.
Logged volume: **260** mL
